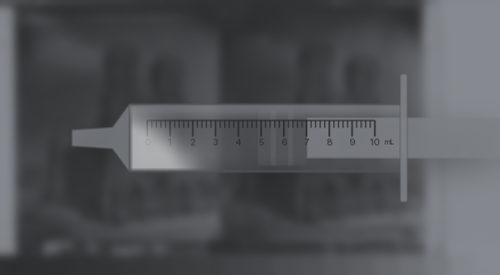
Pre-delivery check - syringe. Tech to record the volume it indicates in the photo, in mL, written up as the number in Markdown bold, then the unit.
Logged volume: **4.8** mL
